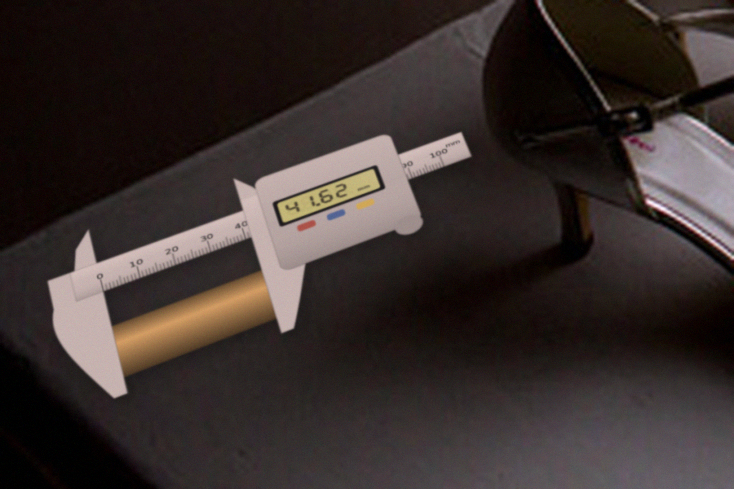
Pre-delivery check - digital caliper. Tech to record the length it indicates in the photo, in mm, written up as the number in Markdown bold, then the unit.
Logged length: **41.62** mm
